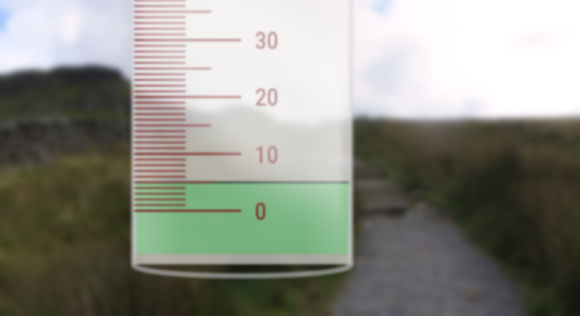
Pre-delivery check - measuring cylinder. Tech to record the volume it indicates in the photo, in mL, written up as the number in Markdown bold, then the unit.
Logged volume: **5** mL
